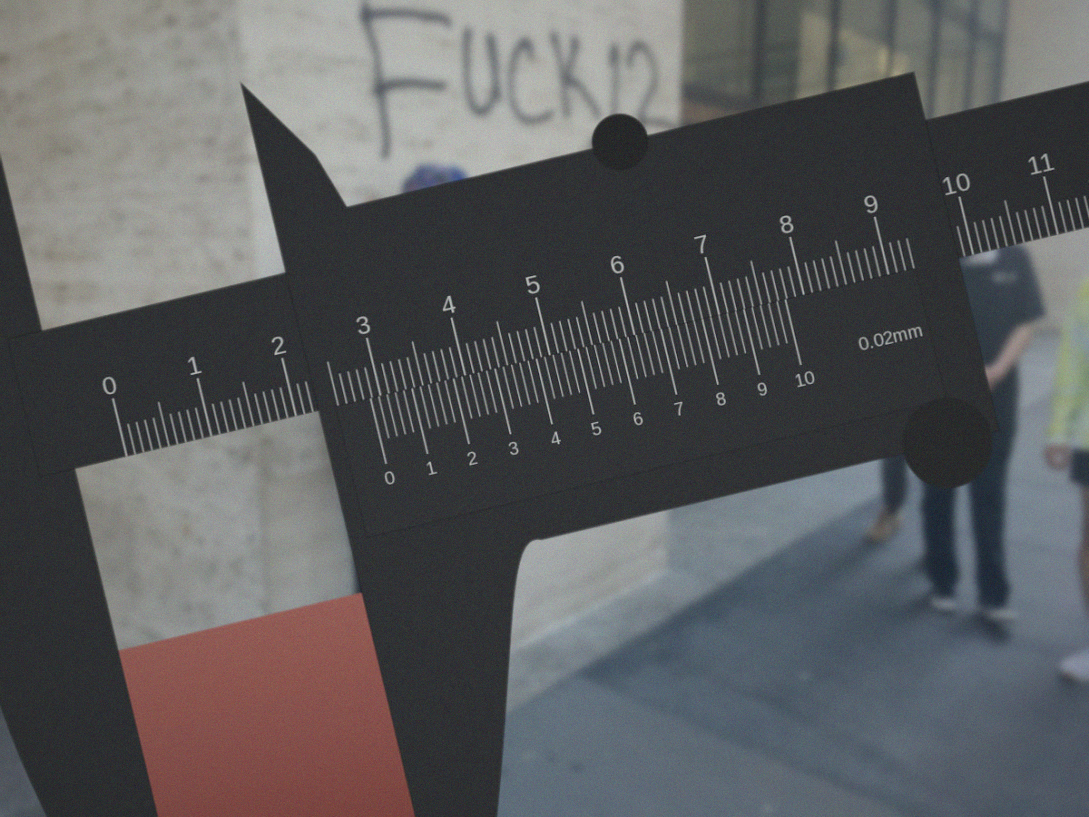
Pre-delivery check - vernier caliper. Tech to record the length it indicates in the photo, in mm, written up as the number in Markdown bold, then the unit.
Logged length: **28.8** mm
